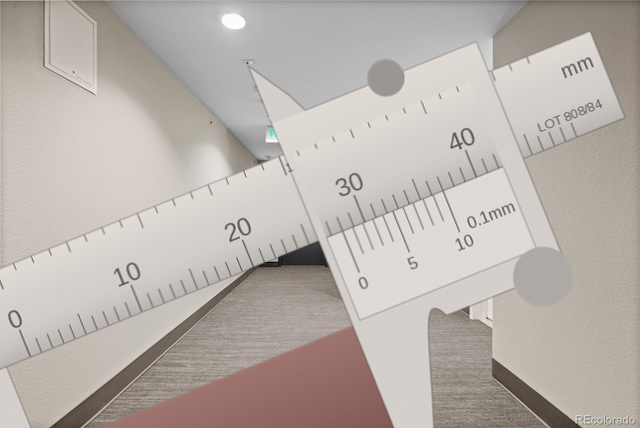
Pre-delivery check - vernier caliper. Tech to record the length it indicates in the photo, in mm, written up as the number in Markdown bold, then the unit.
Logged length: **28.0** mm
